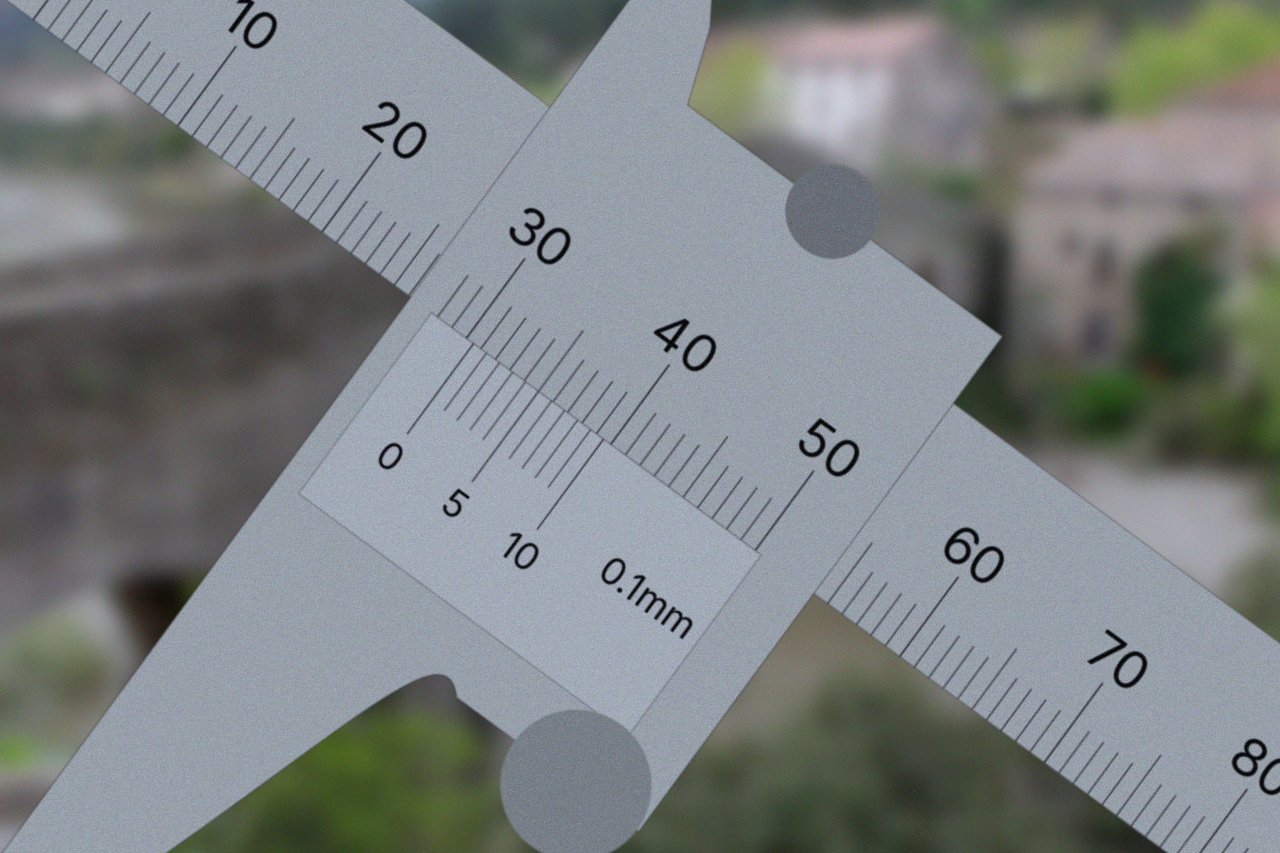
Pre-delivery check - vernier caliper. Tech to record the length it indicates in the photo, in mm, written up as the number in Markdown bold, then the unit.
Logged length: **30.5** mm
